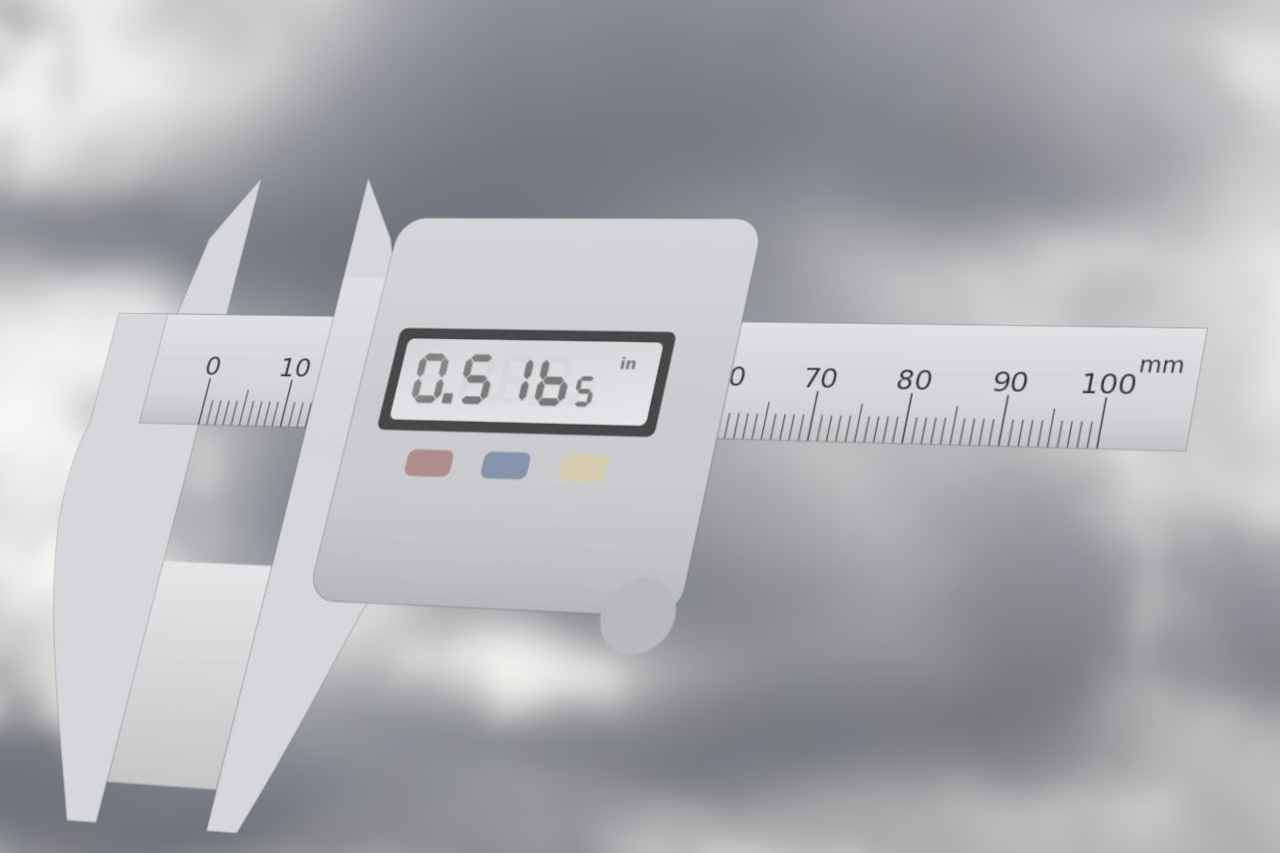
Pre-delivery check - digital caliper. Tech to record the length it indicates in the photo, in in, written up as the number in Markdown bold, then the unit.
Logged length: **0.5165** in
